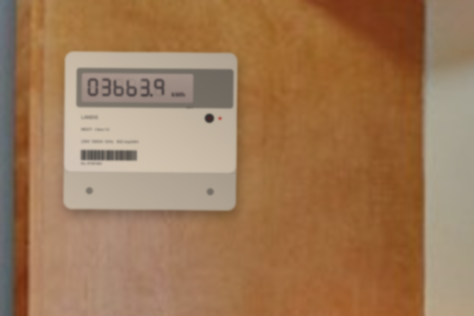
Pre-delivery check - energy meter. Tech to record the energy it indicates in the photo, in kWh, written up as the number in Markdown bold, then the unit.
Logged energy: **3663.9** kWh
